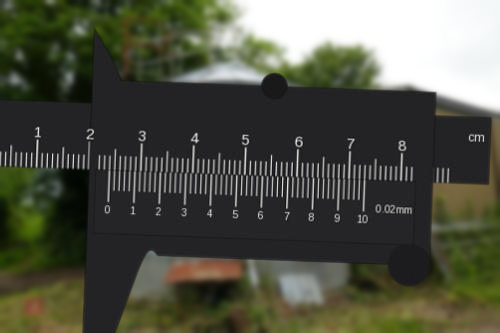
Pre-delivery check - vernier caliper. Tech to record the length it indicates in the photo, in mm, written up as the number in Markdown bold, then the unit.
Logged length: **24.0** mm
